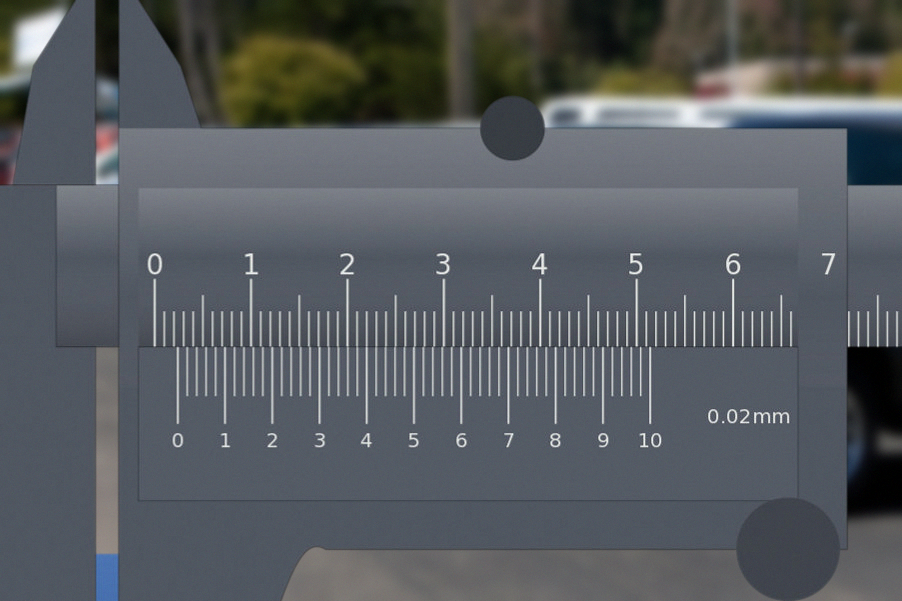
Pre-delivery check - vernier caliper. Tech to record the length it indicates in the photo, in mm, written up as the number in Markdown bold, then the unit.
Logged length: **2.4** mm
